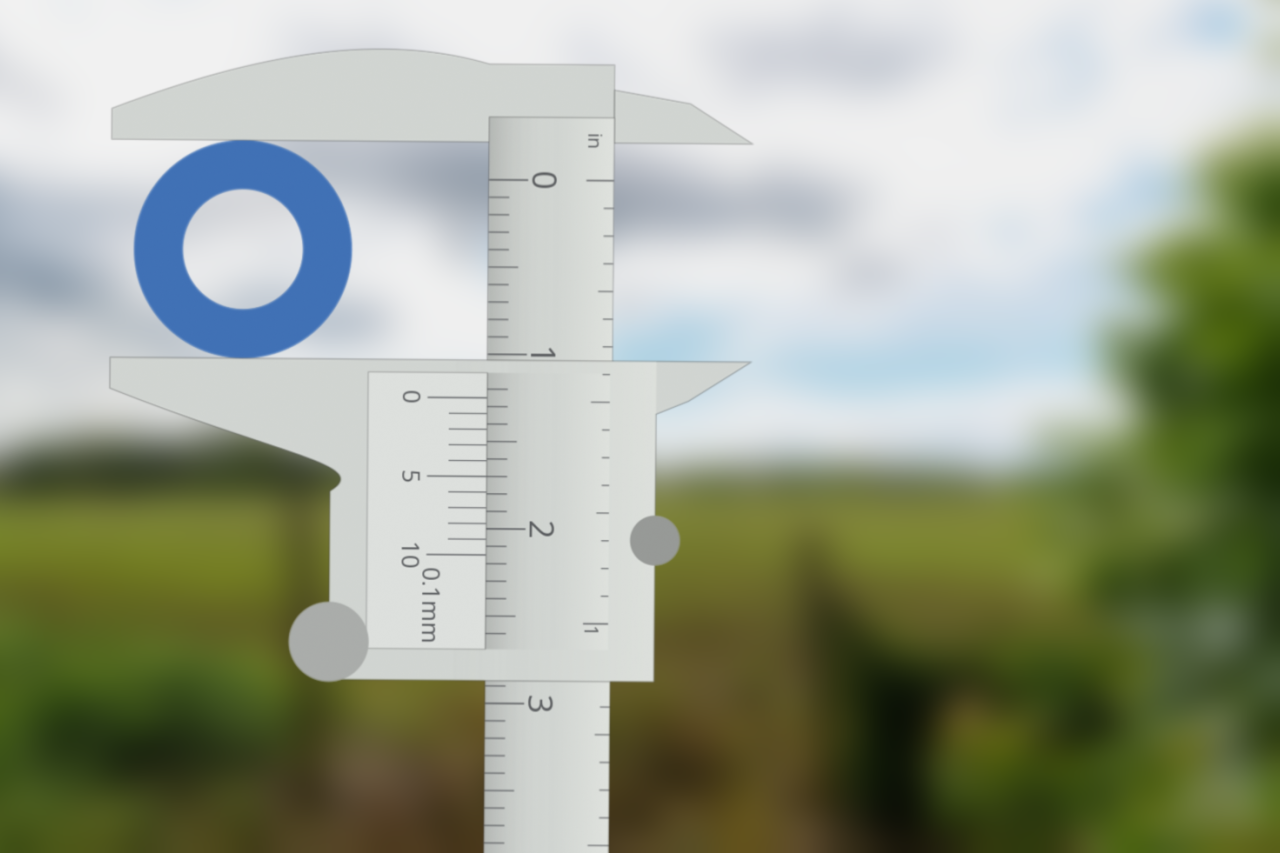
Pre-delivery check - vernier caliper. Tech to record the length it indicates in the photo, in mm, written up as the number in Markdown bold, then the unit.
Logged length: **12.5** mm
